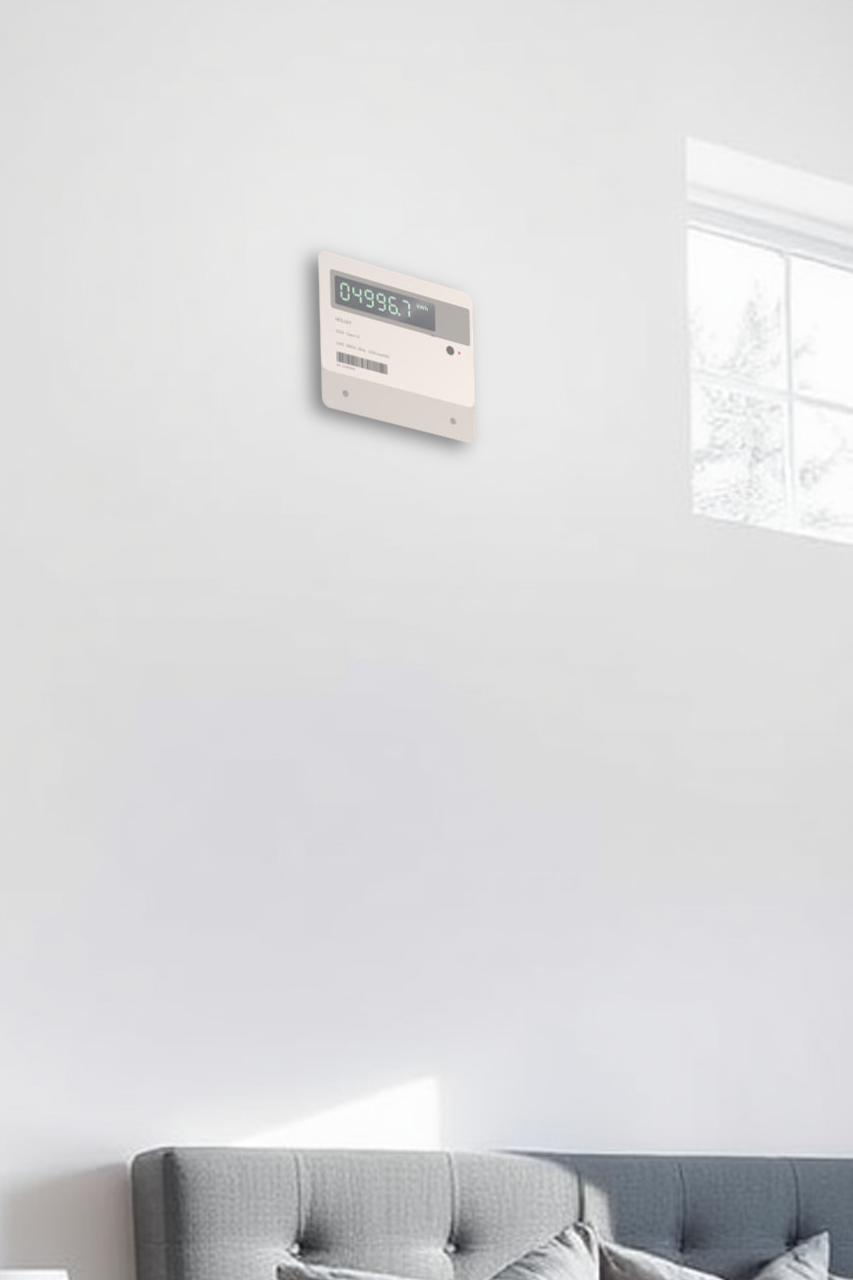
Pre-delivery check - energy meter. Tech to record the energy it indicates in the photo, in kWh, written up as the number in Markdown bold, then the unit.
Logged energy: **4996.7** kWh
